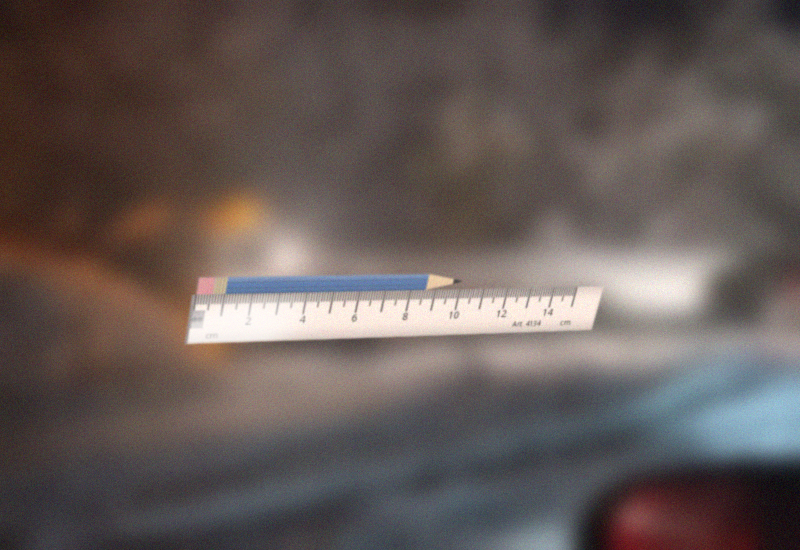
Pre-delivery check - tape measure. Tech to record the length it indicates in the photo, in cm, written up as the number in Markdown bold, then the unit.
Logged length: **10** cm
